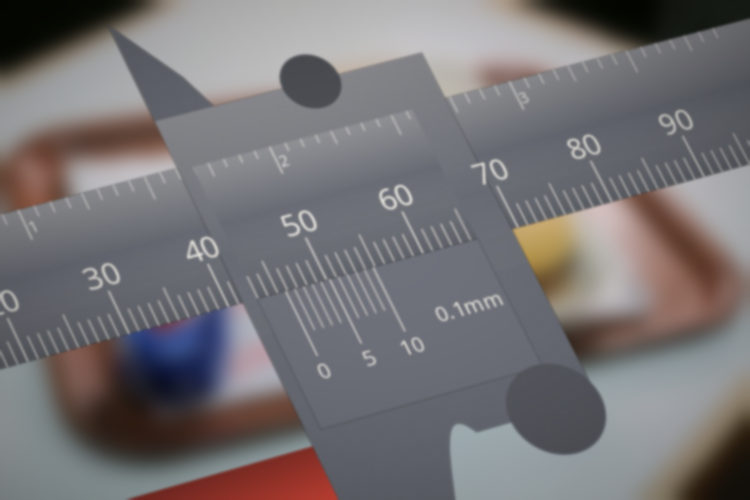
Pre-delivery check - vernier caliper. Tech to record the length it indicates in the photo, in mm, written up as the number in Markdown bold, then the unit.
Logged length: **45.8** mm
